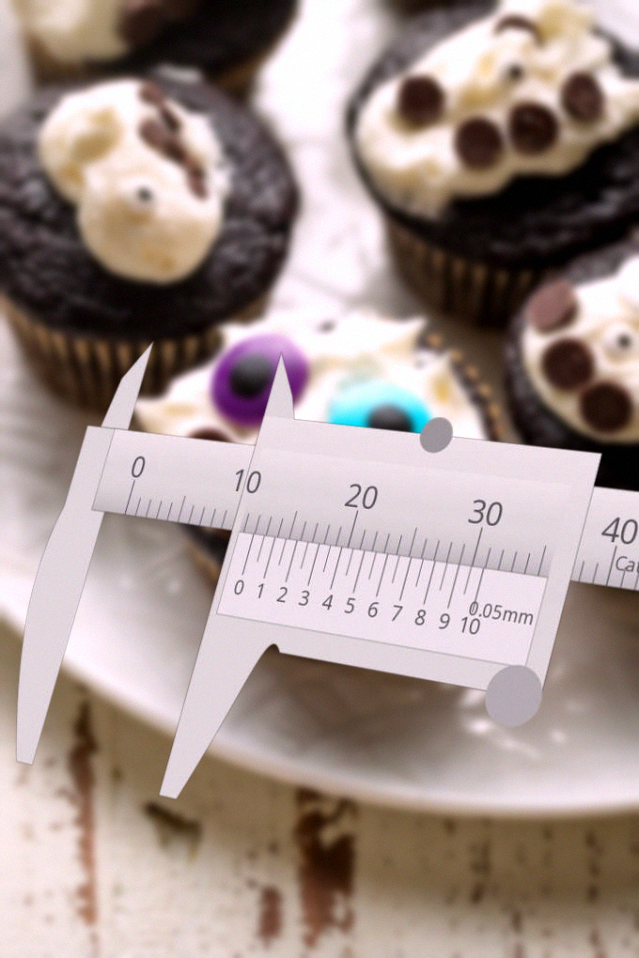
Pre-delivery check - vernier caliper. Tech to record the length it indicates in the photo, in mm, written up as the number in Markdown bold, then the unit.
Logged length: **11.9** mm
